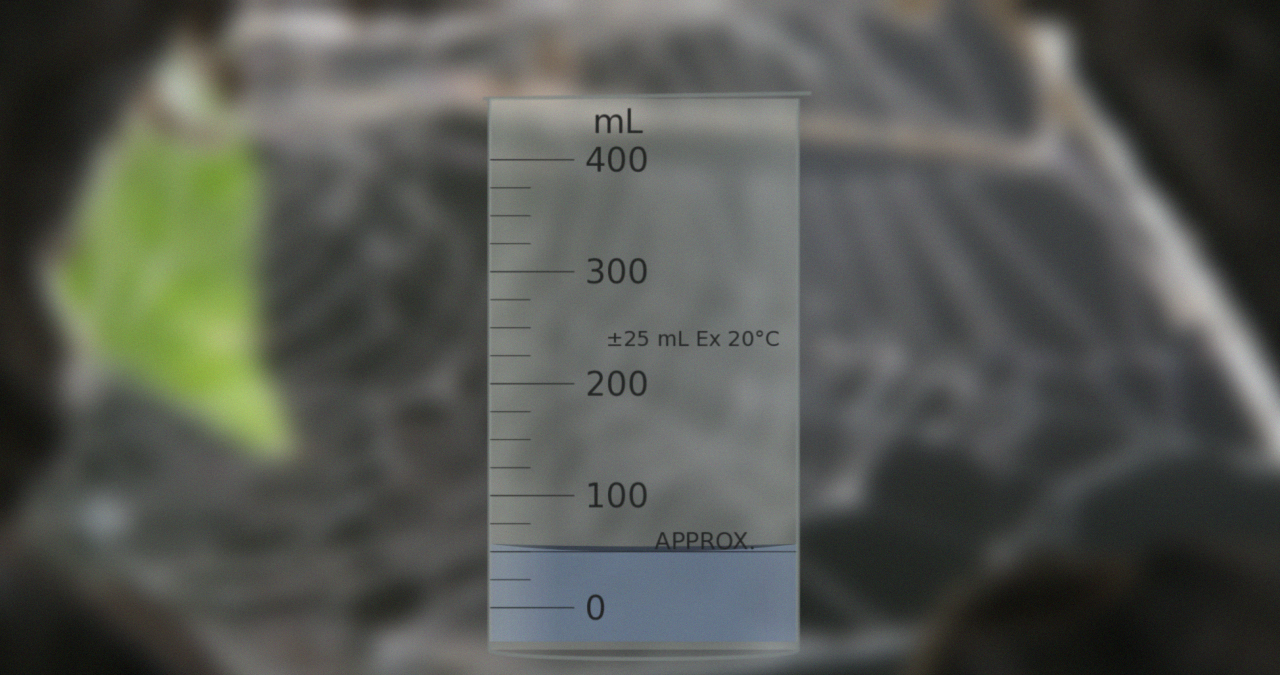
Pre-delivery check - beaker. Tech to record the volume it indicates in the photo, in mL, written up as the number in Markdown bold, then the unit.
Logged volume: **50** mL
